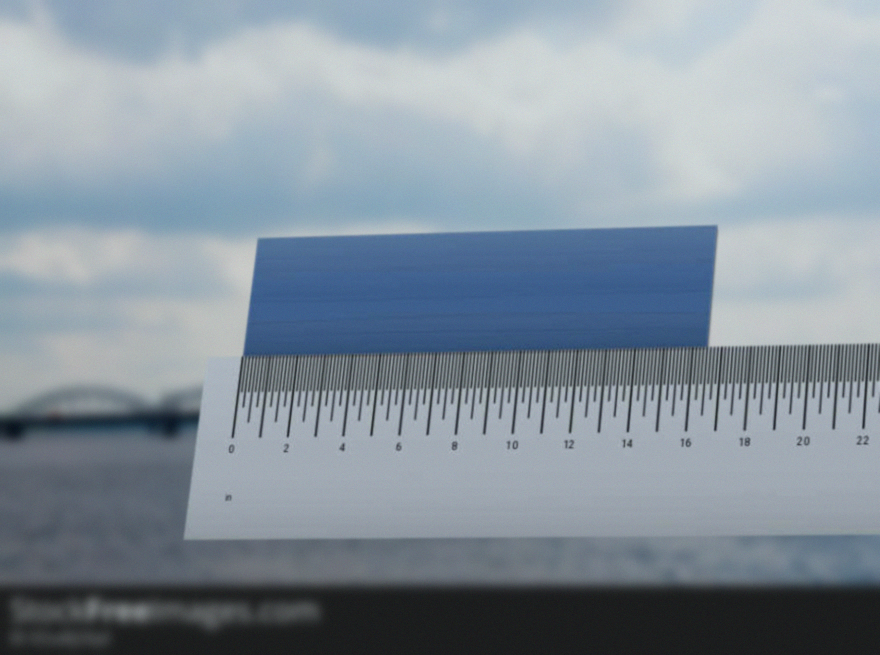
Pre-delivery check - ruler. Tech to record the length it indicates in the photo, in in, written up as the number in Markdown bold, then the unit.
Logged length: **16.5** in
